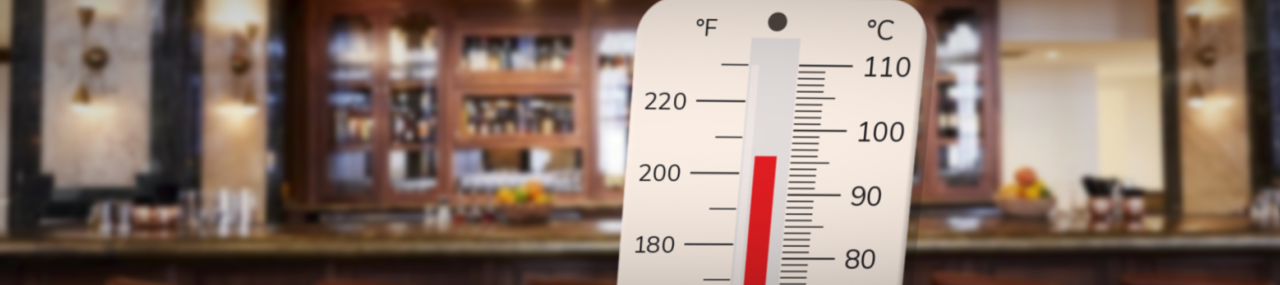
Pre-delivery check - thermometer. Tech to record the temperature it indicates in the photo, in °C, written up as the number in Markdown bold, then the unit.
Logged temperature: **96** °C
